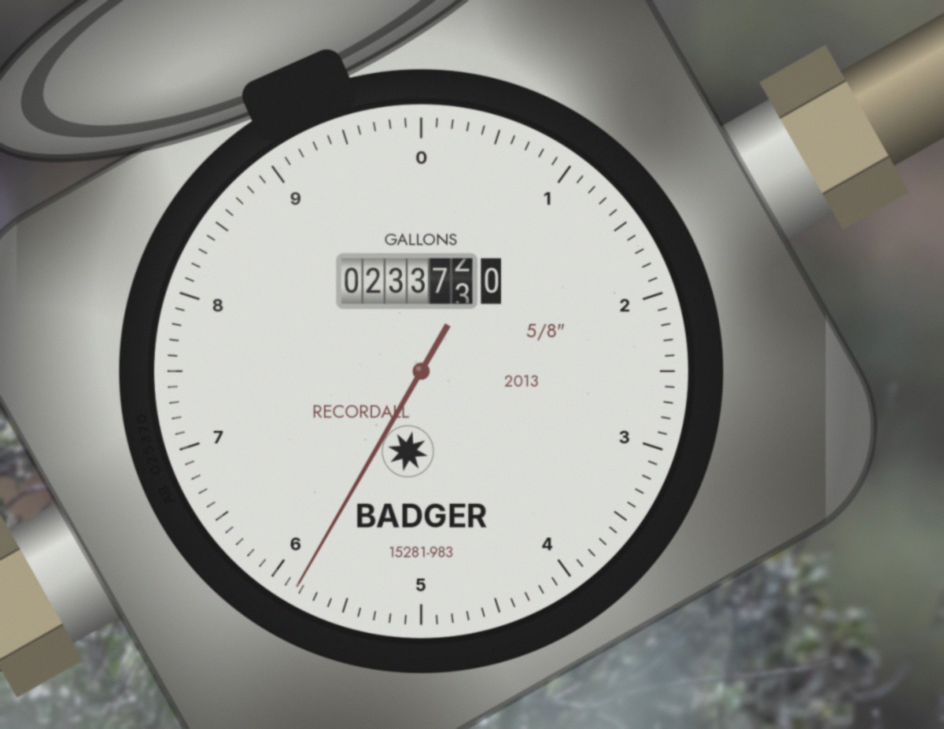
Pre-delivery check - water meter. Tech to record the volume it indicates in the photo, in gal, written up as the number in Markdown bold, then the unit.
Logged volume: **233725.8** gal
